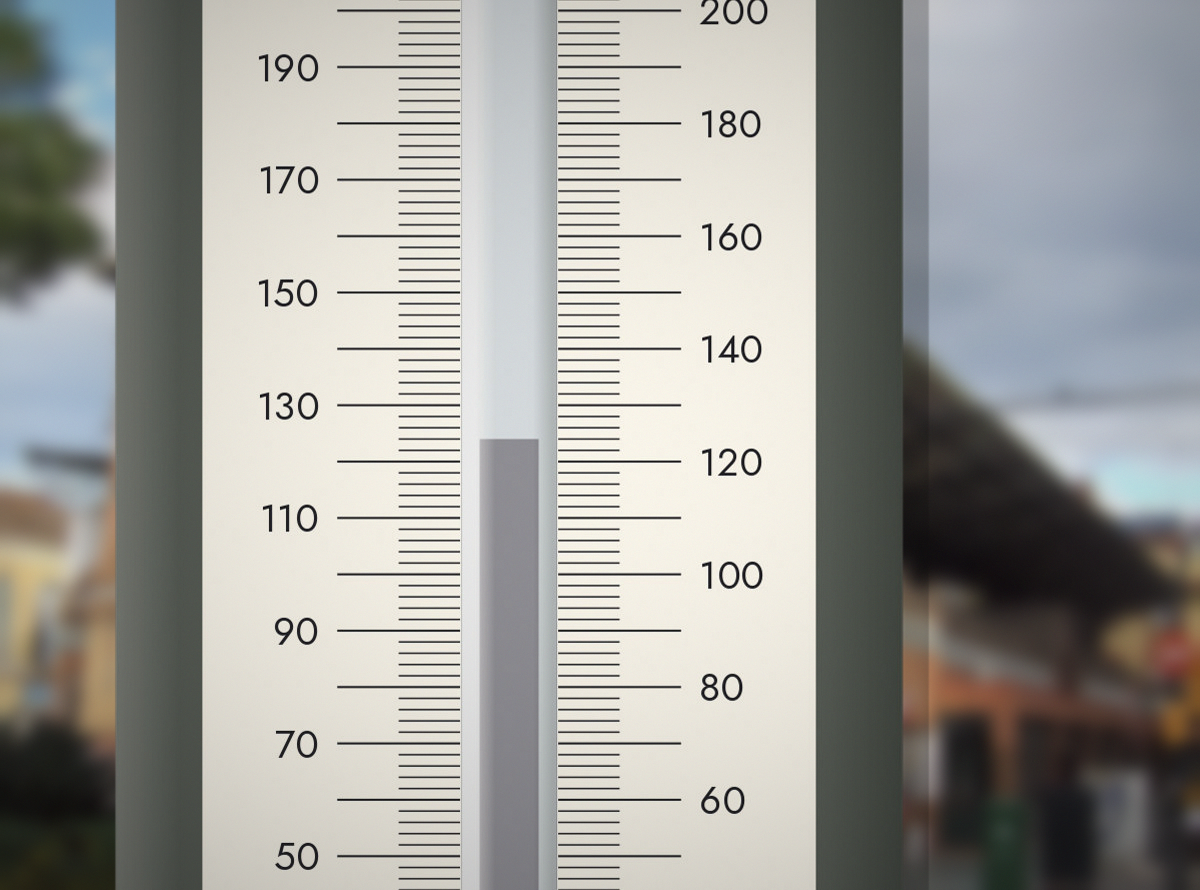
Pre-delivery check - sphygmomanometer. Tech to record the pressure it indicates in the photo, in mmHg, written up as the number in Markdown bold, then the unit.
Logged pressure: **124** mmHg
